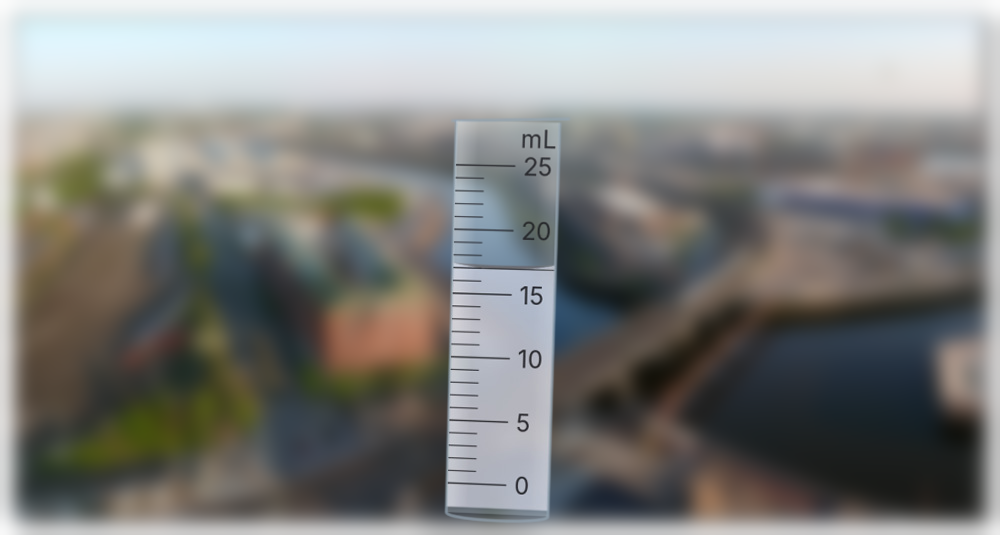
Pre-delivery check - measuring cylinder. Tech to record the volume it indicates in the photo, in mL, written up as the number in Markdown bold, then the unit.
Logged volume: **17** mL
